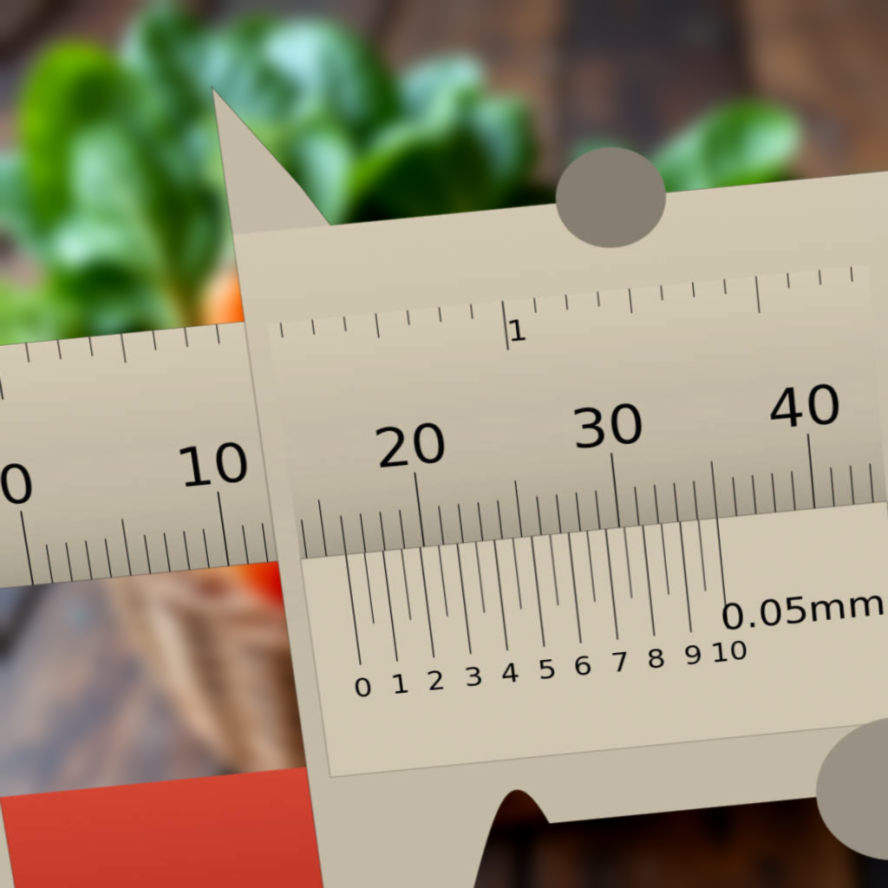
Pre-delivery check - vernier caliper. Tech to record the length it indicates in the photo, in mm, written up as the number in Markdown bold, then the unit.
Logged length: **16.0** mm
